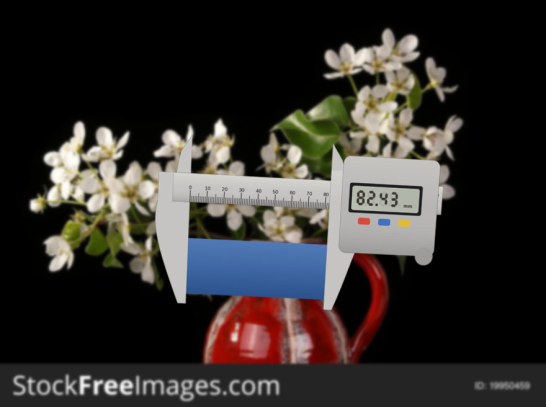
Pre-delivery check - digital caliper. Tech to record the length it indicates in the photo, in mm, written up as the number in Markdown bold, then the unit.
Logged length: **82.43** mm
